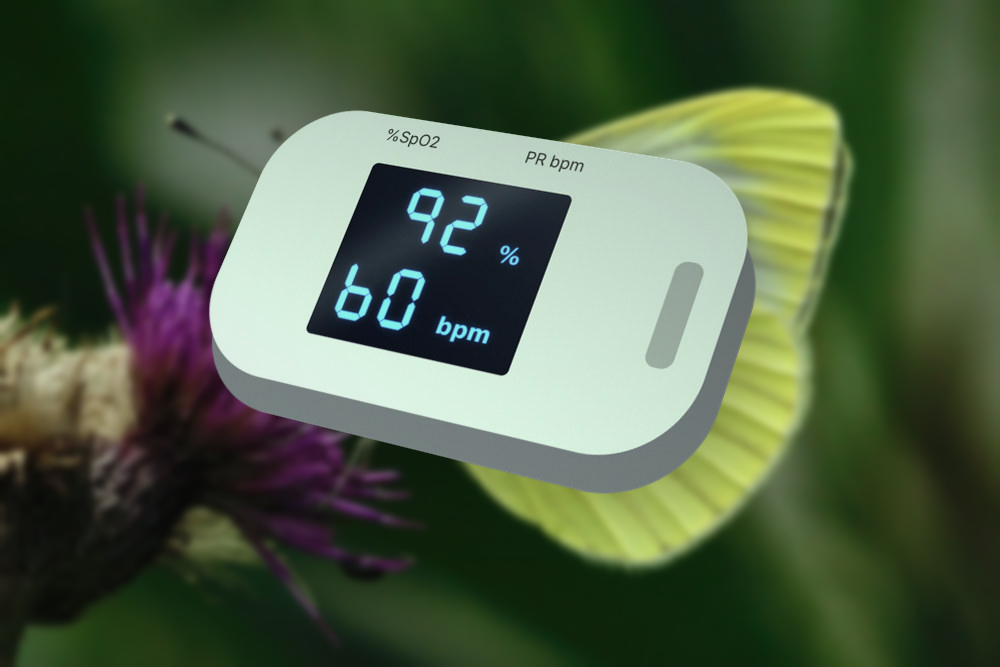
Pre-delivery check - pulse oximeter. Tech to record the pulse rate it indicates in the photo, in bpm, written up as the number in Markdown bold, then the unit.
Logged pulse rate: **60** bpm
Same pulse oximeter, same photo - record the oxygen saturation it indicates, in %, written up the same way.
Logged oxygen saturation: **92** %
